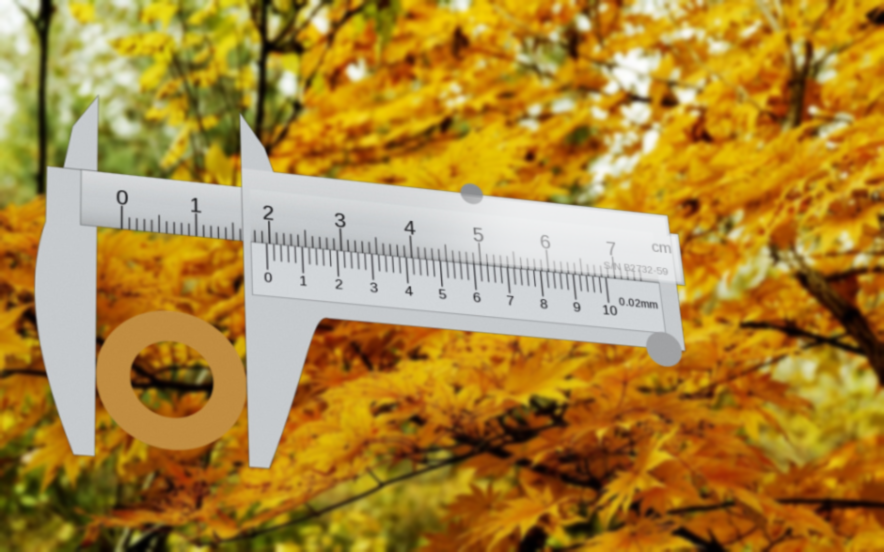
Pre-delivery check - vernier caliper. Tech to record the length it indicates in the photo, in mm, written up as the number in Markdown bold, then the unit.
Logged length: **19.6** mm
